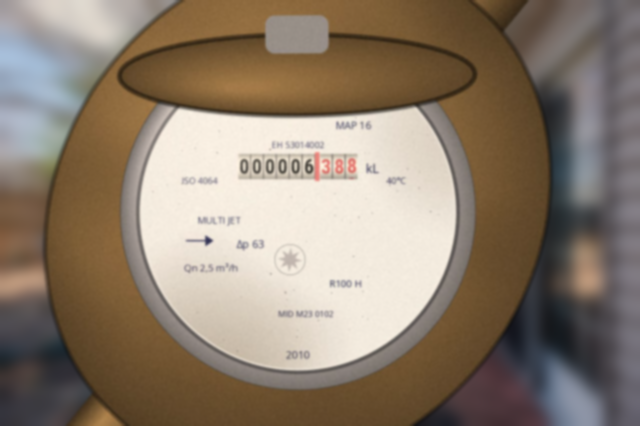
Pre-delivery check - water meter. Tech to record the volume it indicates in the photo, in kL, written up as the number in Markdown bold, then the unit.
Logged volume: **6.388** kL
